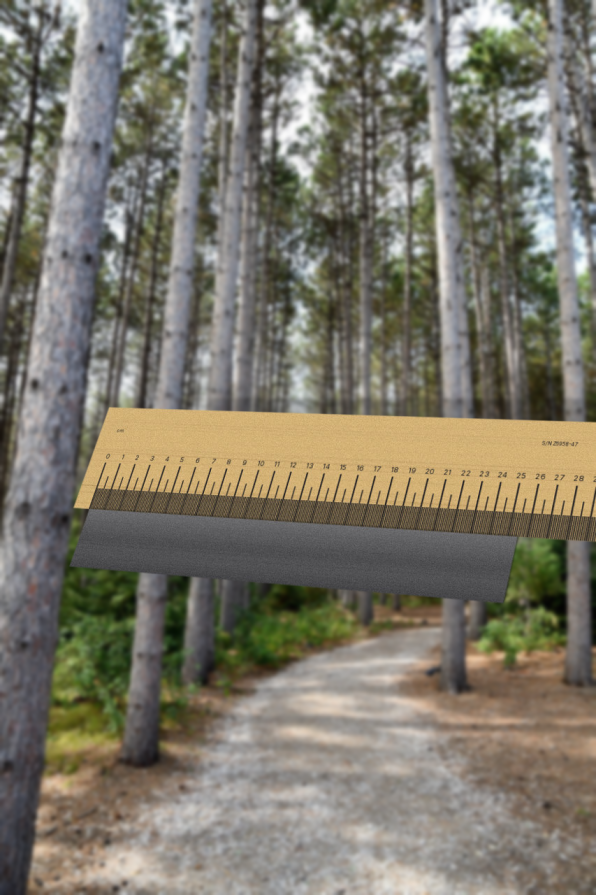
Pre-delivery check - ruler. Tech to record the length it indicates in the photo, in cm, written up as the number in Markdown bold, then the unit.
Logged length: **25.5** cm
